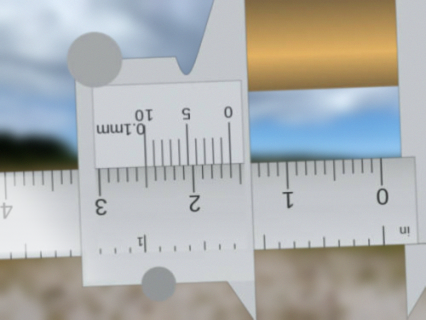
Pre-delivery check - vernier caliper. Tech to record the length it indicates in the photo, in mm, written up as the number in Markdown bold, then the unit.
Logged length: **16.0** mm
